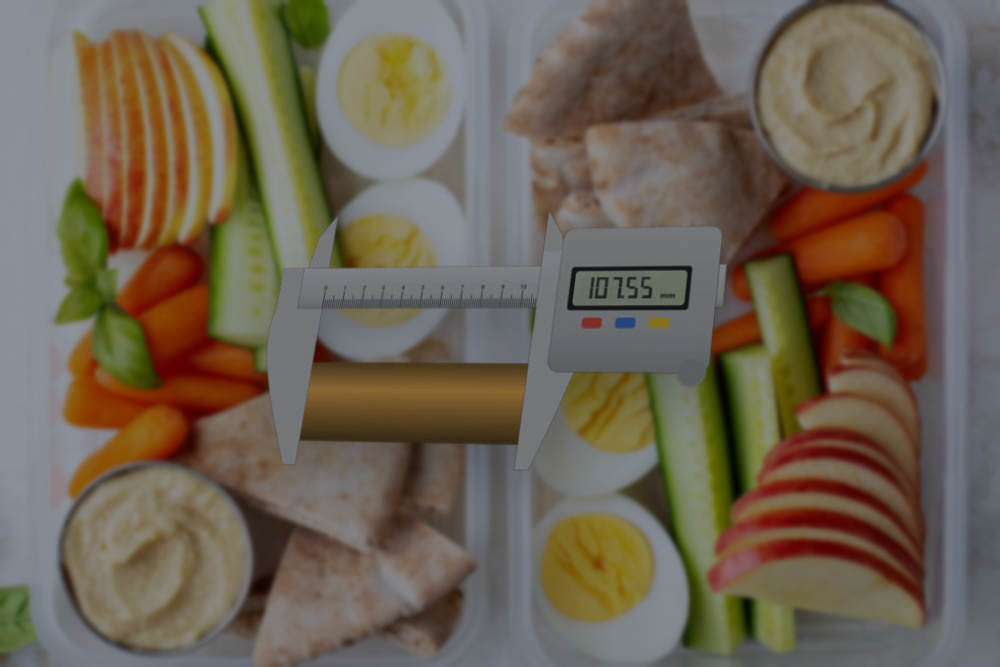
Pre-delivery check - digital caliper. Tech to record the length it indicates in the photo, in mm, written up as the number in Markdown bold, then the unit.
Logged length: **107.55** mm
